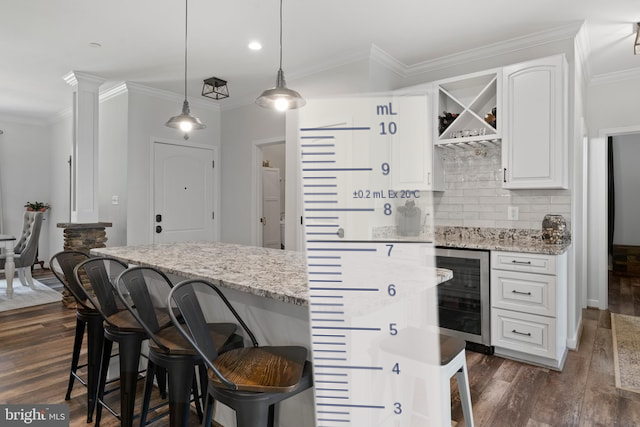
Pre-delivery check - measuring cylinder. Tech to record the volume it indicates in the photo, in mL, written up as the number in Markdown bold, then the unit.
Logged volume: **7.2** mL
